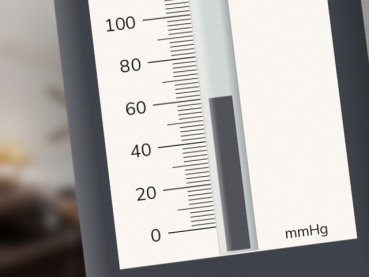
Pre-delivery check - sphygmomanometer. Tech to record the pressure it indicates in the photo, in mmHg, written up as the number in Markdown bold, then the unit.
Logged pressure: **60** mmHg
